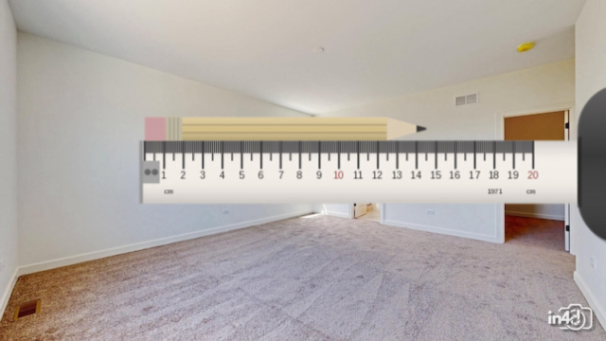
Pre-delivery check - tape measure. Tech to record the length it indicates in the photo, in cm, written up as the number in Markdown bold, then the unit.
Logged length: **14.5** cm
